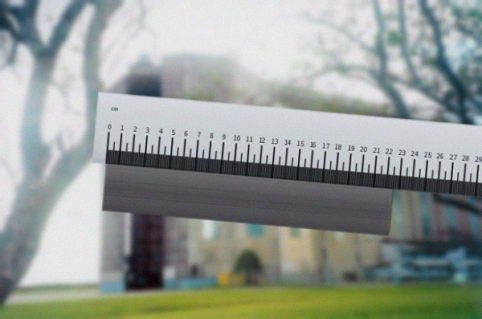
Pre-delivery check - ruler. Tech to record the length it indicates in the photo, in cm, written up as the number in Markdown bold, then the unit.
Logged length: **22.5** cm
